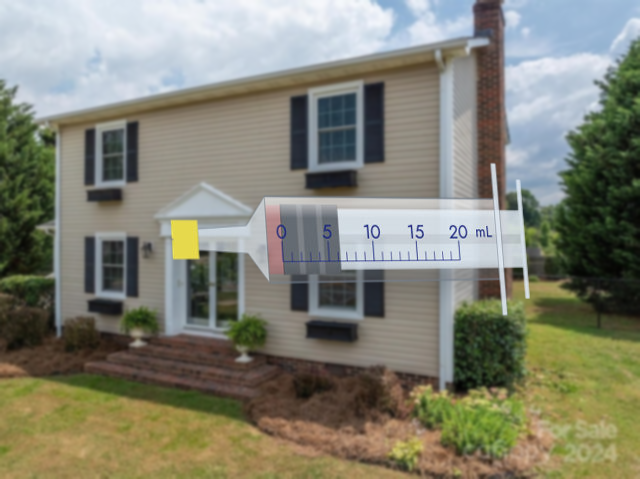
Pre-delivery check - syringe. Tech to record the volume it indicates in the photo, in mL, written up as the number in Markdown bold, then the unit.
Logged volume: **0** mL
